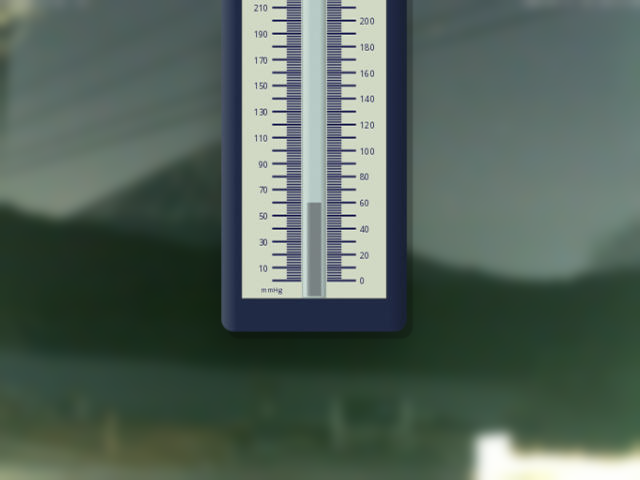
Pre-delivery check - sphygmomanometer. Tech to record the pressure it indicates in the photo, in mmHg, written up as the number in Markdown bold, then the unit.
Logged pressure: **60** mmHg
